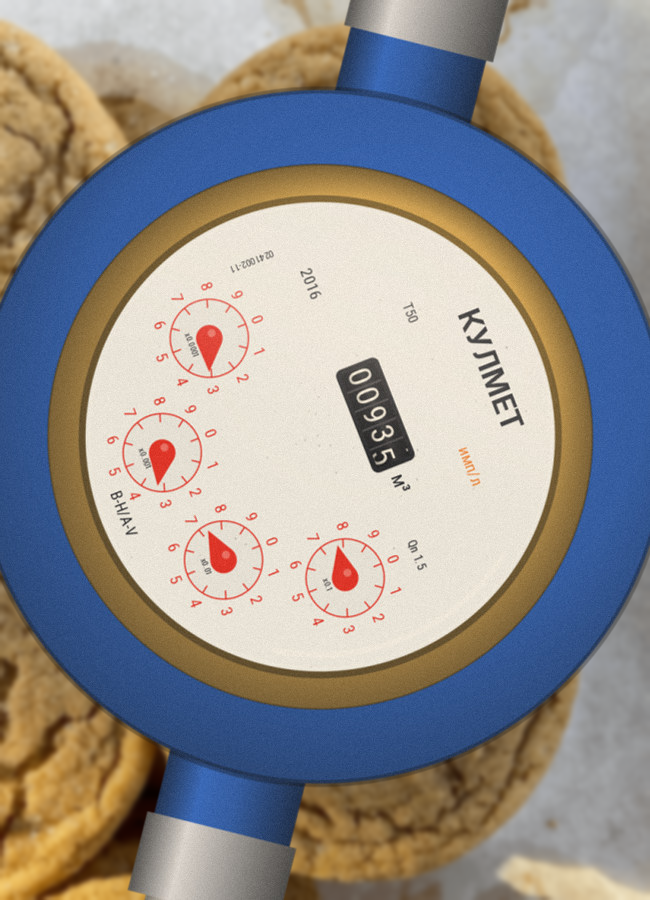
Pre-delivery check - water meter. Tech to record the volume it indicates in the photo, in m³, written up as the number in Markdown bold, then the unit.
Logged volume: **934.7733** m³
